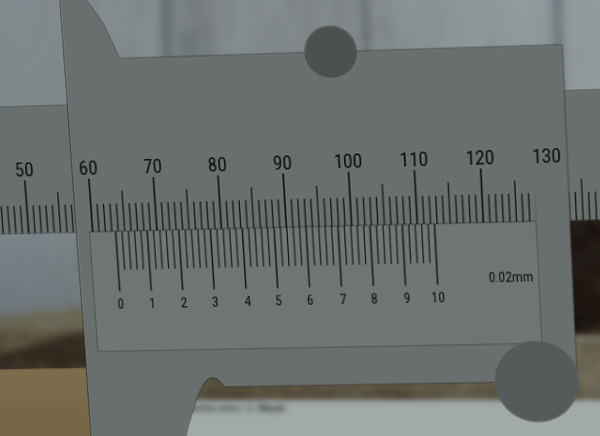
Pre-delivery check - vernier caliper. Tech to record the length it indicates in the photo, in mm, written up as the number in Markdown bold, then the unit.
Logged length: **63.6** mm
